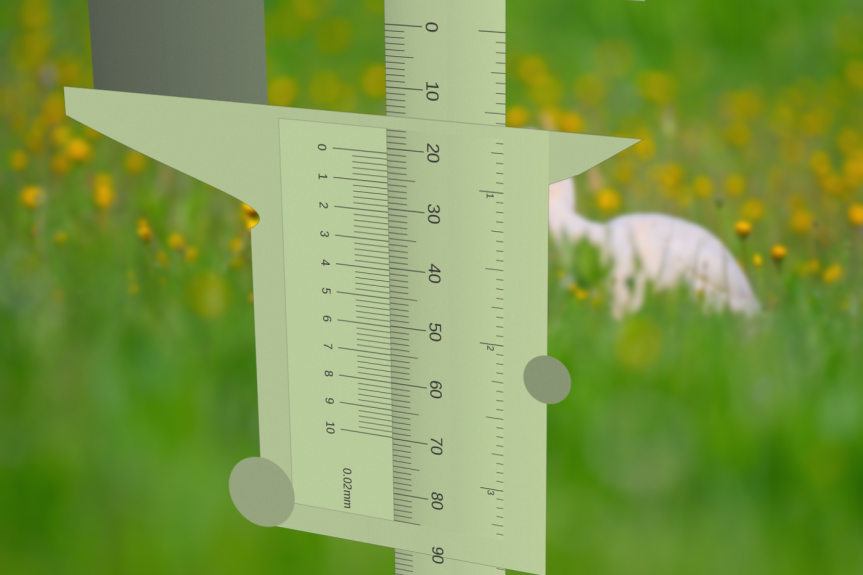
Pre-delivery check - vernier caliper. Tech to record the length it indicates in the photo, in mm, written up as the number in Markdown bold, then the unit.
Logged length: **20.8** mm
